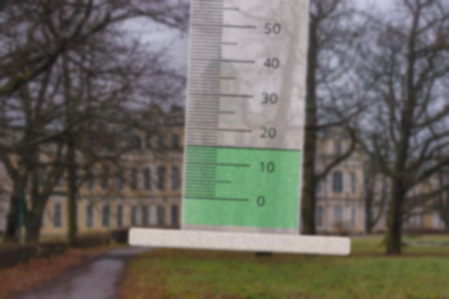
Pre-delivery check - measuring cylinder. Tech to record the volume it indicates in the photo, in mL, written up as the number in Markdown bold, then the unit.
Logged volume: **15** mL
